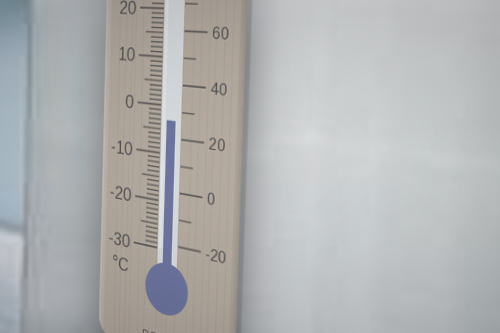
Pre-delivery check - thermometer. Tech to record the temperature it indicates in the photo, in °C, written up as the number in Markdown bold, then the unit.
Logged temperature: **-3** °C
